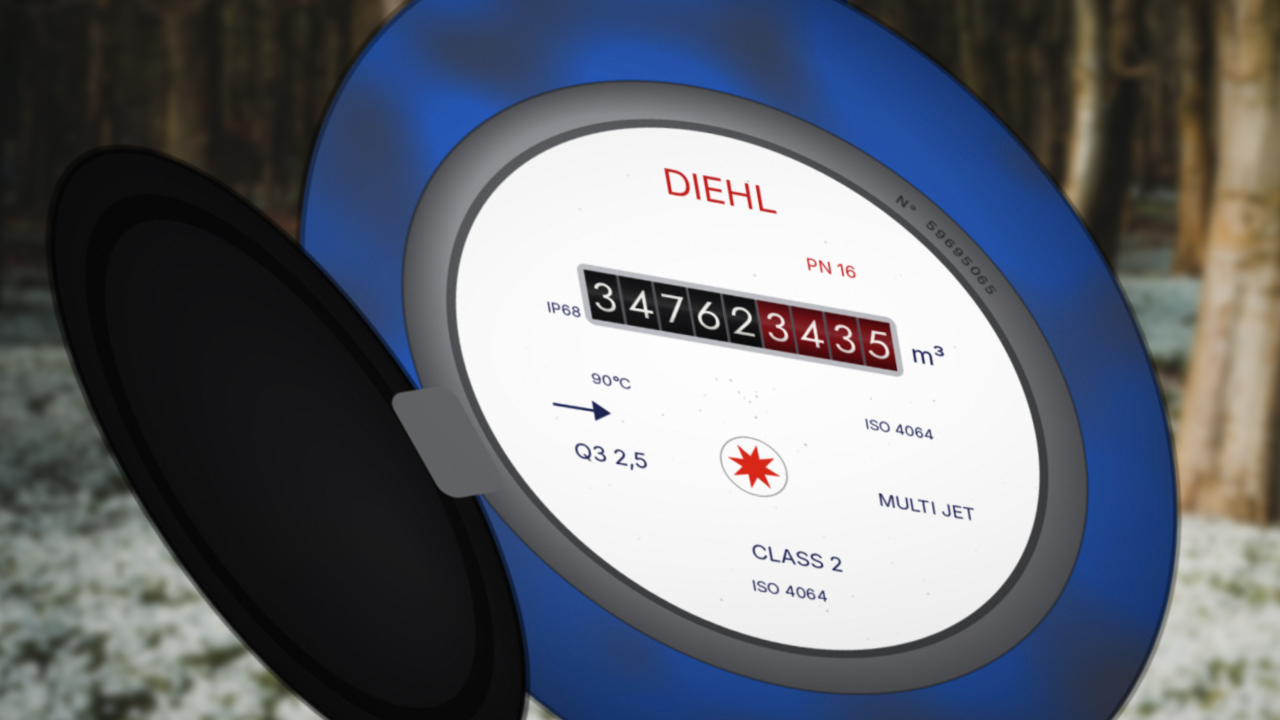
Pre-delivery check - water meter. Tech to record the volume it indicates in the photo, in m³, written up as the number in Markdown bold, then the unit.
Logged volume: **34762.3435** m³
